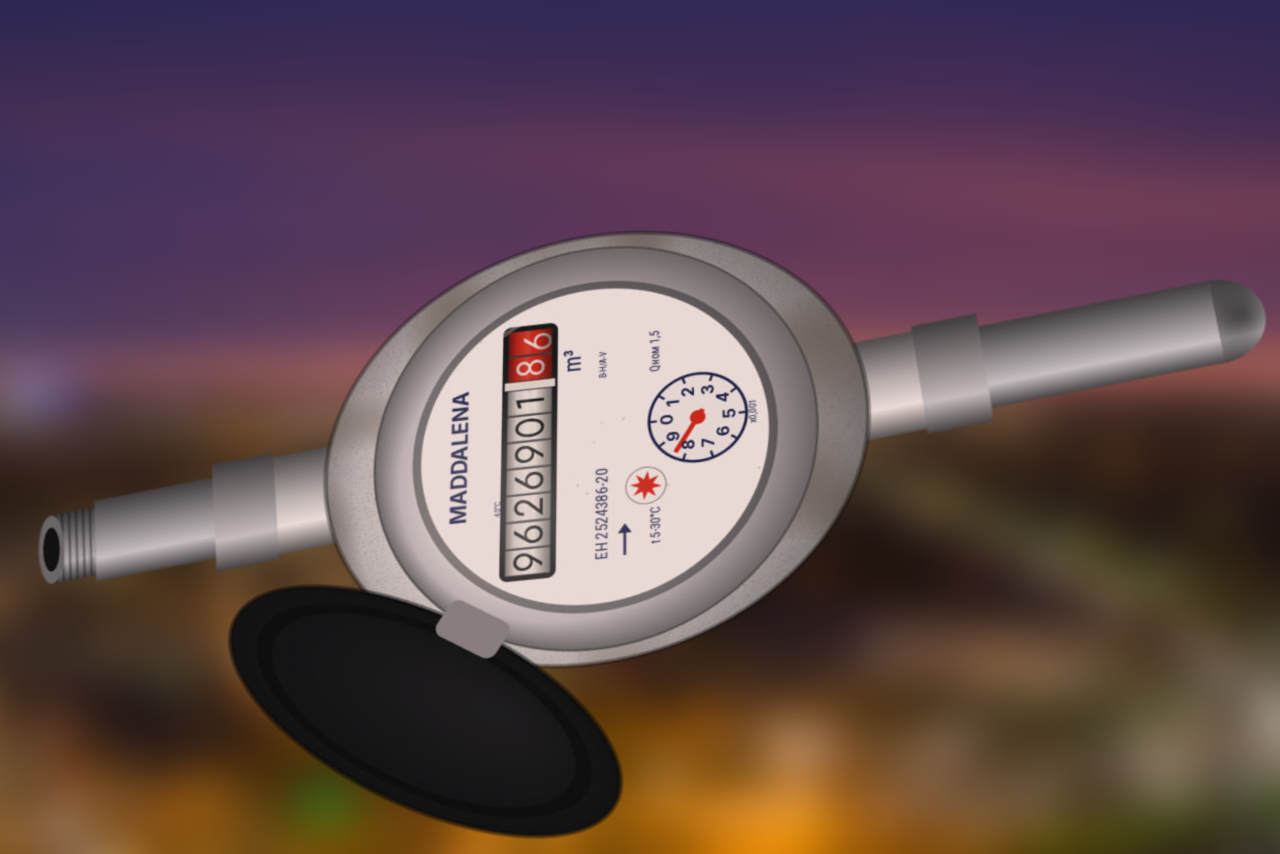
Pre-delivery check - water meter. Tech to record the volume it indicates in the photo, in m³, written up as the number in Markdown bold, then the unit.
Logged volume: **9626901.858** m³
